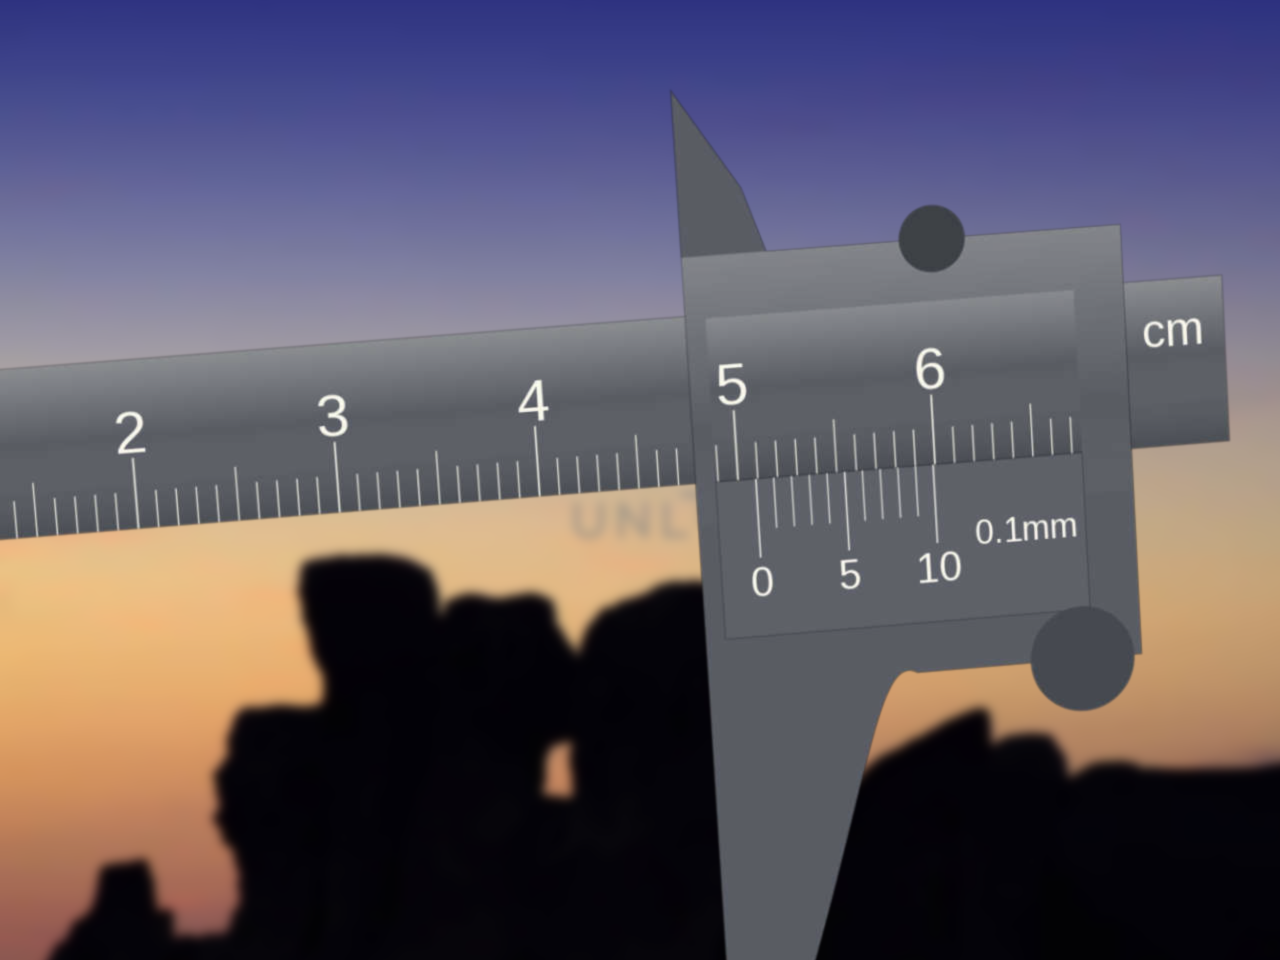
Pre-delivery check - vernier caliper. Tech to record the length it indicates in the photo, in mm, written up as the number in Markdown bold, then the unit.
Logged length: **50.9** mm
